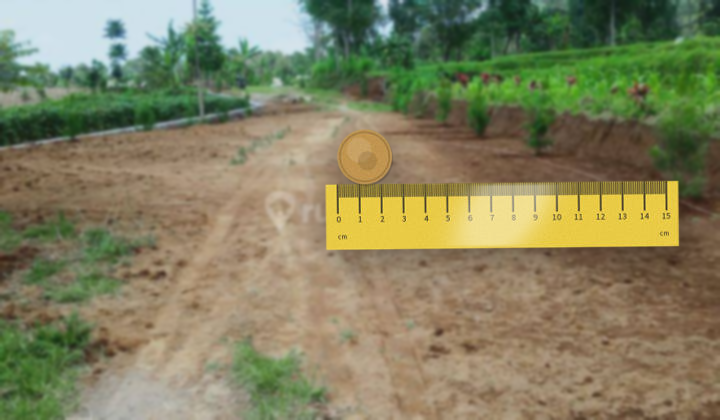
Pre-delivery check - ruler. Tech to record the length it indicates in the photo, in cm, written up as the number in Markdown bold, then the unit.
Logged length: **2.5** cm
